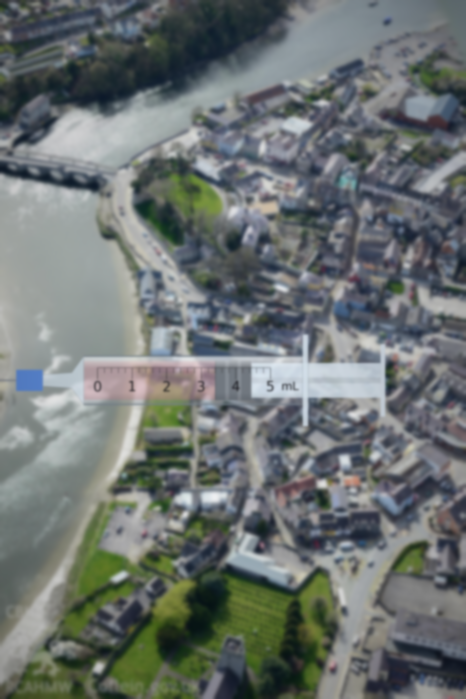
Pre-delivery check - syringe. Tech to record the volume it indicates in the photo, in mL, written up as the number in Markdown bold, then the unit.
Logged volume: **3.4** mL
